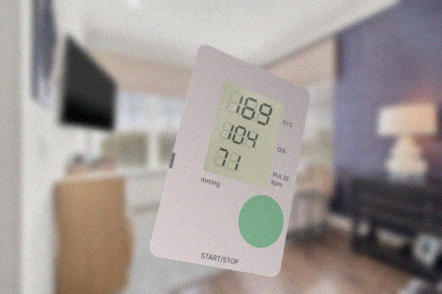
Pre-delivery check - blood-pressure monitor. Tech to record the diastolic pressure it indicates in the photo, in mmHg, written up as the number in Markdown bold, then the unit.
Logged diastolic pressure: **104** mmHg
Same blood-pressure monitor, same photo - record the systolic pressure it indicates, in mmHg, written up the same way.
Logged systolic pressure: **169** mmHg
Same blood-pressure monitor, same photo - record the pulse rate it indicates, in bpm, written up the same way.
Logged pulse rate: **71** bpm
